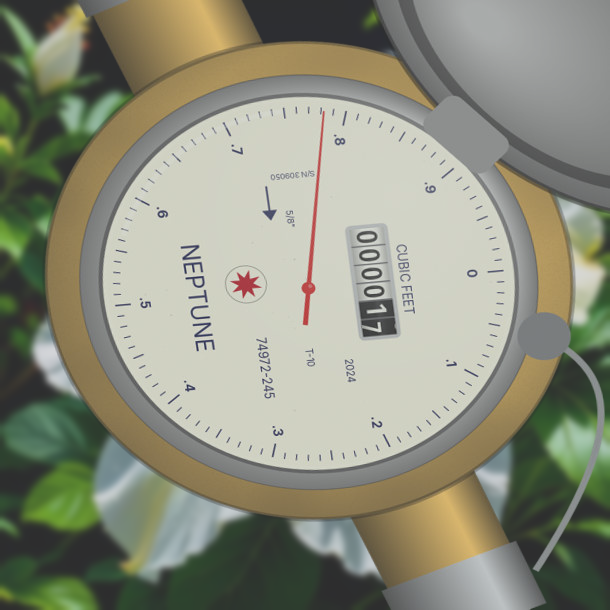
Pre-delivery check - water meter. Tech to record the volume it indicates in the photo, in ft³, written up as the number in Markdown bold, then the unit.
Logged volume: **16.78** ft³
